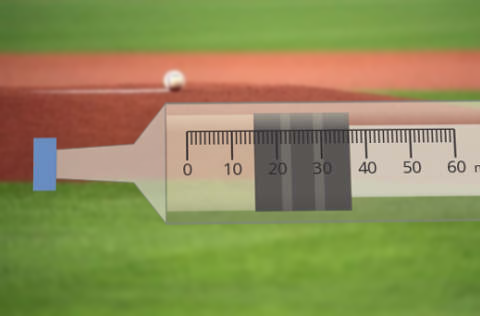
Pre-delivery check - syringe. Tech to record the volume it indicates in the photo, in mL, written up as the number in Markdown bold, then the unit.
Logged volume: **15** mL
